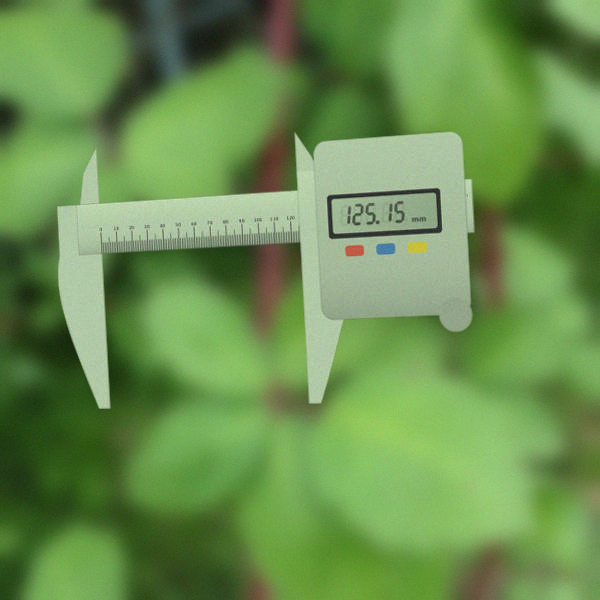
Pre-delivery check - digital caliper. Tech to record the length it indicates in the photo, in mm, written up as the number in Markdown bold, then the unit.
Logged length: **125.15** mm
